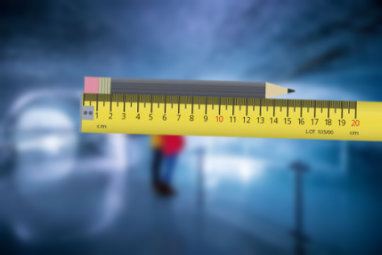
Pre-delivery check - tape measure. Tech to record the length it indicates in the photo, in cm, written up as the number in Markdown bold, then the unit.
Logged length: **15.5** cm
